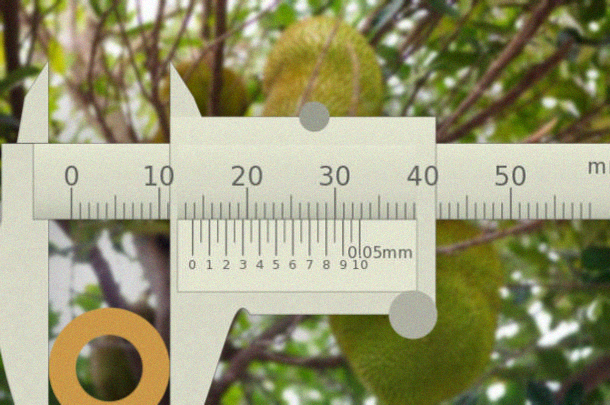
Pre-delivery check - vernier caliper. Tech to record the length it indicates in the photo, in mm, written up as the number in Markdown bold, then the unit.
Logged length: **13.8** mm
